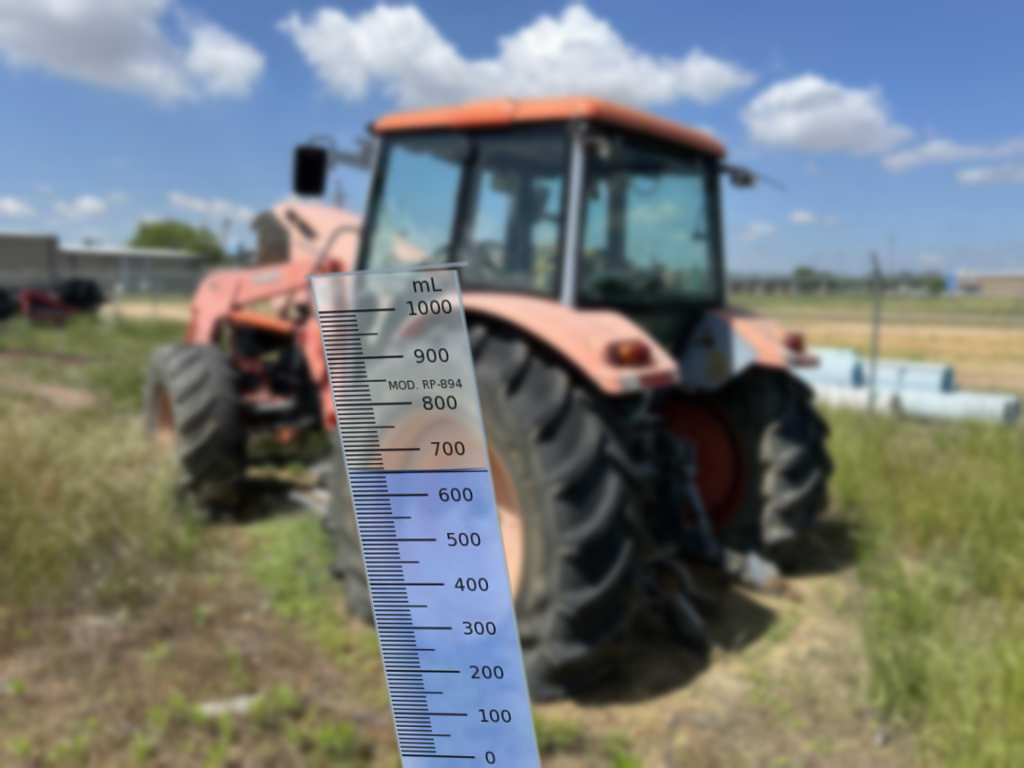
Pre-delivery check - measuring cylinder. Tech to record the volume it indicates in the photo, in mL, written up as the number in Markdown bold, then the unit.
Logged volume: **650** mL
